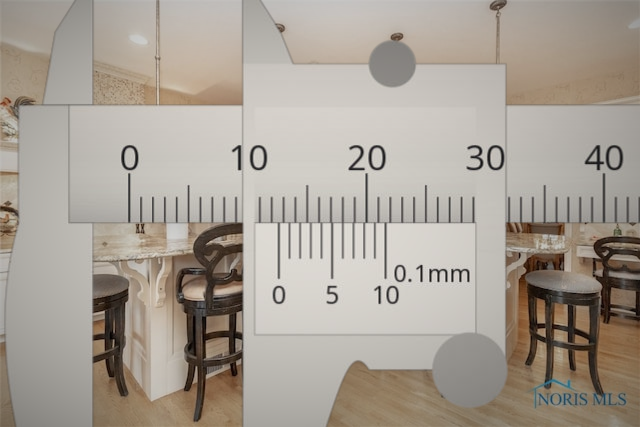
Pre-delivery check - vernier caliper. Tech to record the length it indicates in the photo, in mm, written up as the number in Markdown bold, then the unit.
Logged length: **12.6** mm
